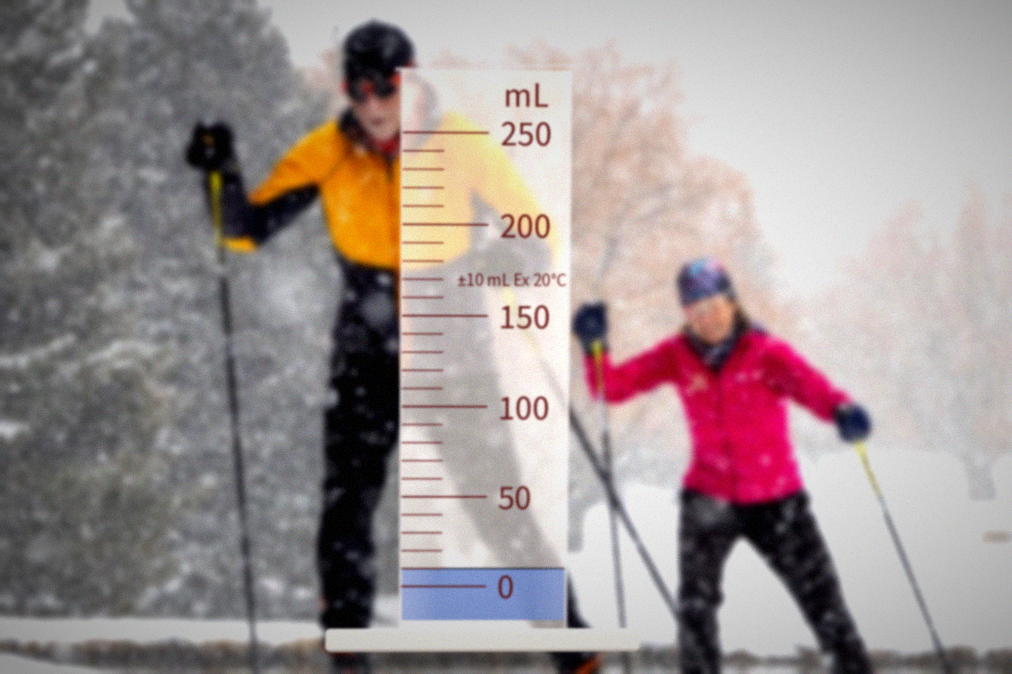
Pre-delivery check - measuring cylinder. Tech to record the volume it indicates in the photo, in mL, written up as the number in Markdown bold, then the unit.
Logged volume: **10** mL
